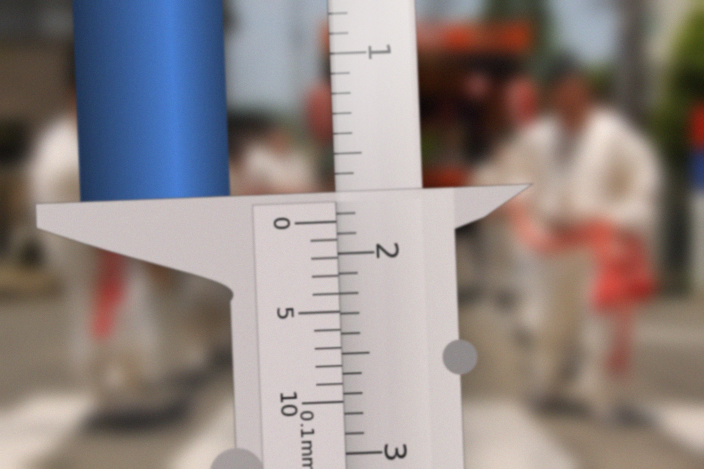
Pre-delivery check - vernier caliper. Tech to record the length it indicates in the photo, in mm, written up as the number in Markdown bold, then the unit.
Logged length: **18.4** mm
